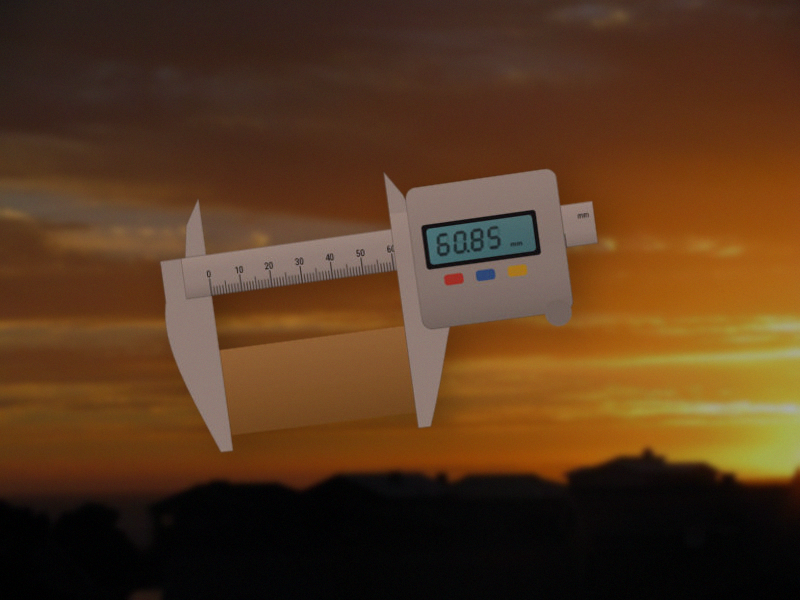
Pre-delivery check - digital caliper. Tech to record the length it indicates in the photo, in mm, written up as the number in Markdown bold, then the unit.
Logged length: **60.85** mm
